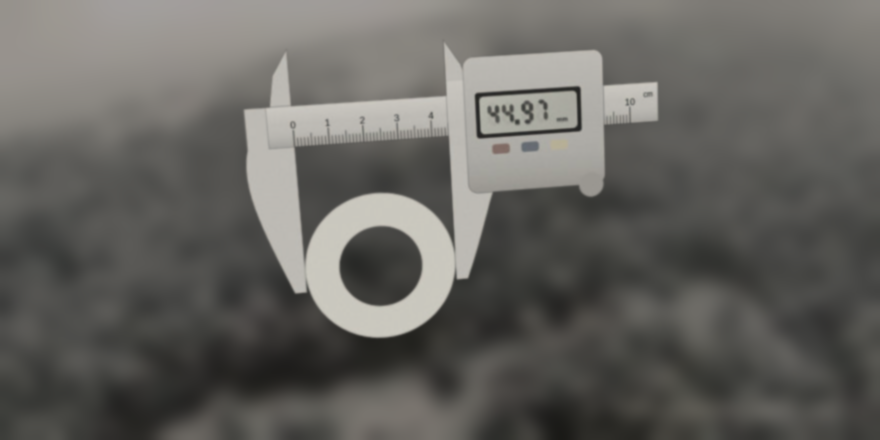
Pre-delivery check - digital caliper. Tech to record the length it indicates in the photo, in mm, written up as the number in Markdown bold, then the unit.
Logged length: **44.97** mm
